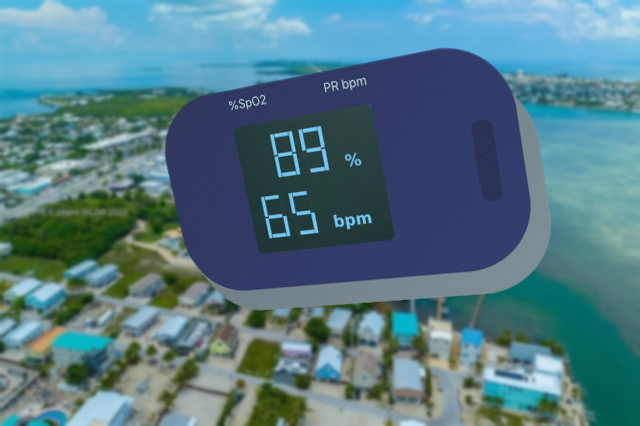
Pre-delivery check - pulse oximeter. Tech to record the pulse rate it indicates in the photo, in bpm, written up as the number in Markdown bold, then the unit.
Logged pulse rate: **65** bpm
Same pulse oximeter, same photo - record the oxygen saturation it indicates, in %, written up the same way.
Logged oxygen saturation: **89** %
